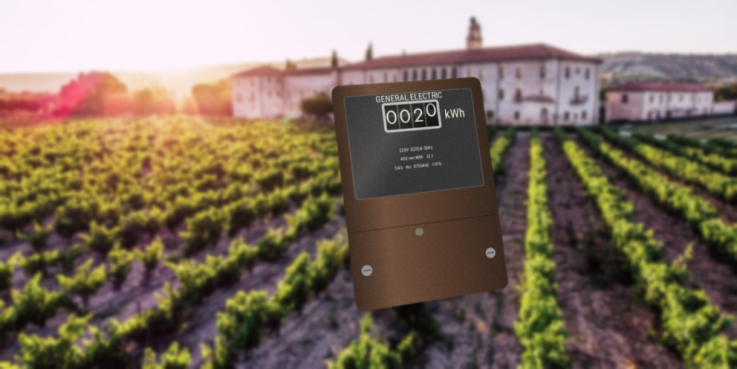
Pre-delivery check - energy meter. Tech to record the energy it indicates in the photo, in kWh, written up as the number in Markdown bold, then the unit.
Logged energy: **20** kWh
